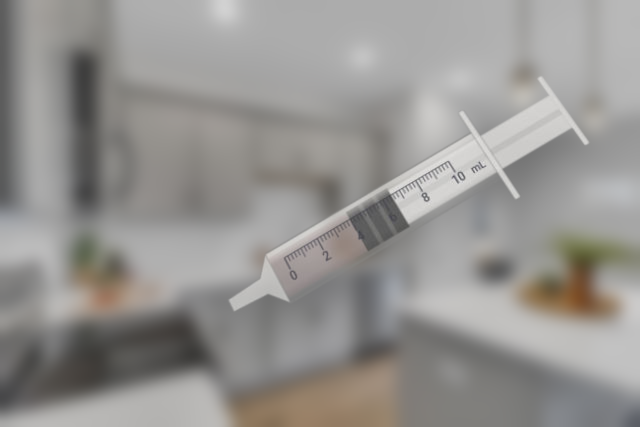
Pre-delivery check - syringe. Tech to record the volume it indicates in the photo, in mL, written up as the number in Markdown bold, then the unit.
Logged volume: **4** mL
